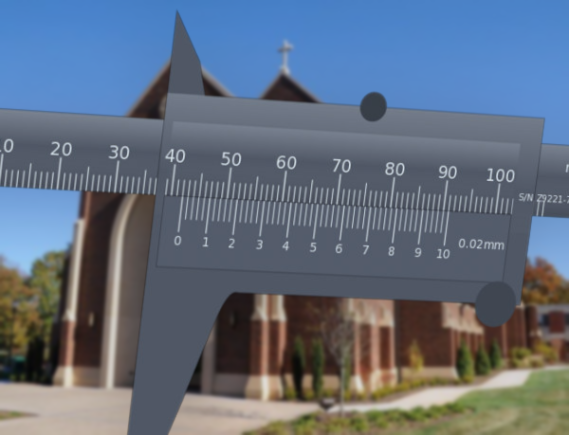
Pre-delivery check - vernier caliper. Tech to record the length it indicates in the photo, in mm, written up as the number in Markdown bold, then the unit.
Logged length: **42.0** mm
